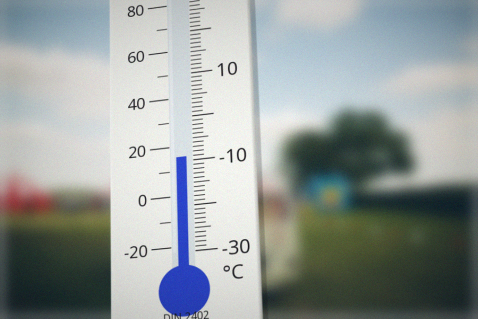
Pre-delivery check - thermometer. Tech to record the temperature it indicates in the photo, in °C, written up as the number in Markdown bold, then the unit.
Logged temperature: **-9** °C
